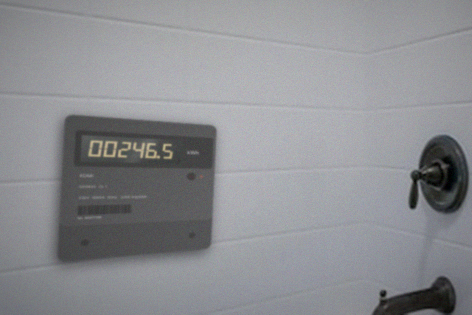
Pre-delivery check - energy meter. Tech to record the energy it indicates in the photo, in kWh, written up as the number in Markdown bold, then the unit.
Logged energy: **246.5** kWh
